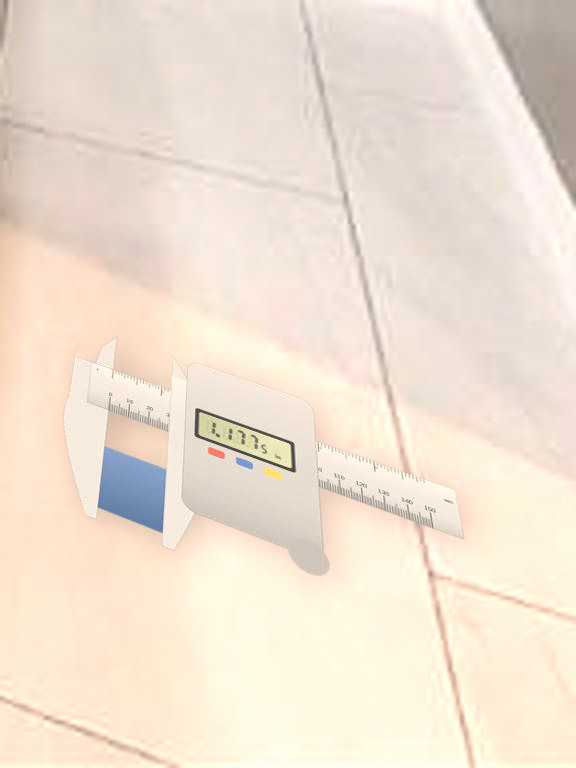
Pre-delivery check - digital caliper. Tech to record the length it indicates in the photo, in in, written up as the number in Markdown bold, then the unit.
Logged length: **1.1775** in
